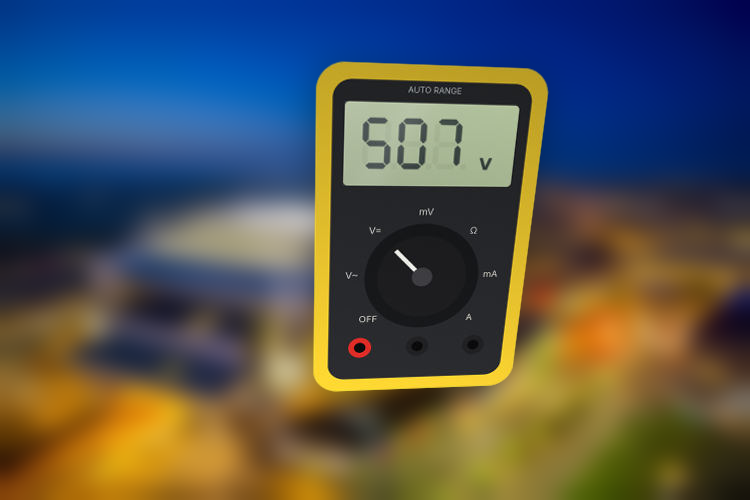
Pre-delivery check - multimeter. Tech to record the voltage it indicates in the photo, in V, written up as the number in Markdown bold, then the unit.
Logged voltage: **507** V
